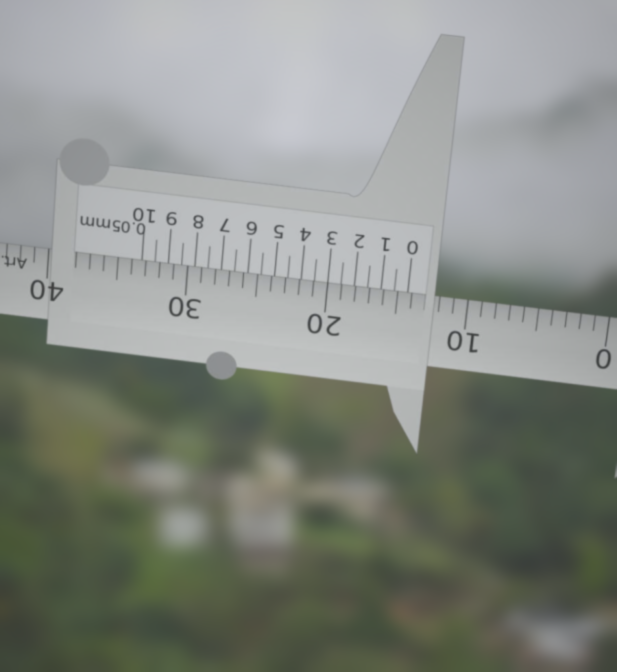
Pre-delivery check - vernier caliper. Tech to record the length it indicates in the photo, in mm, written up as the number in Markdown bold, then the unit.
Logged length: **14.3** mm
